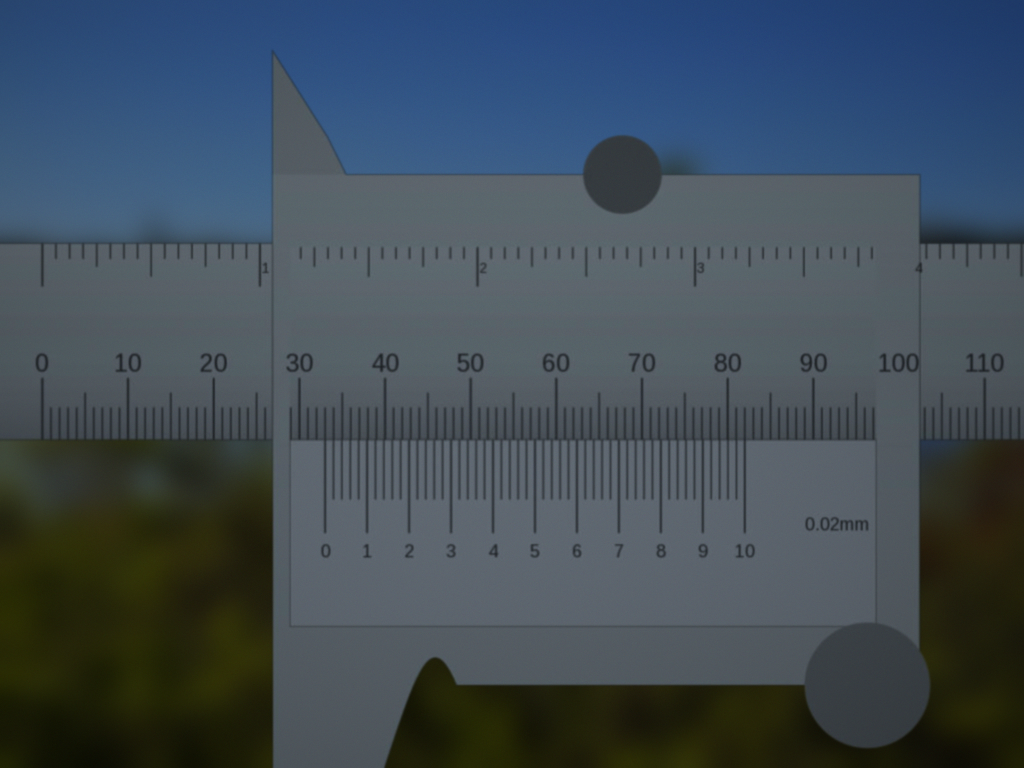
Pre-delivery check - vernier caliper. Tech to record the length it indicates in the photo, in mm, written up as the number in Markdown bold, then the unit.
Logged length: **33.0** mm
